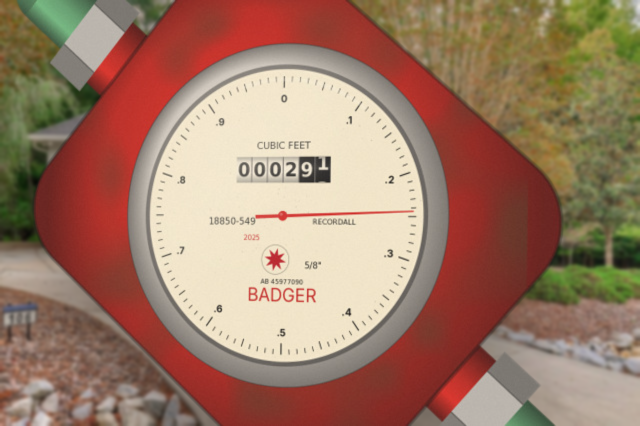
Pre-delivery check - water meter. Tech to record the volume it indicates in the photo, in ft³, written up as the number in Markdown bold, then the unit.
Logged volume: **291.24** ft³
